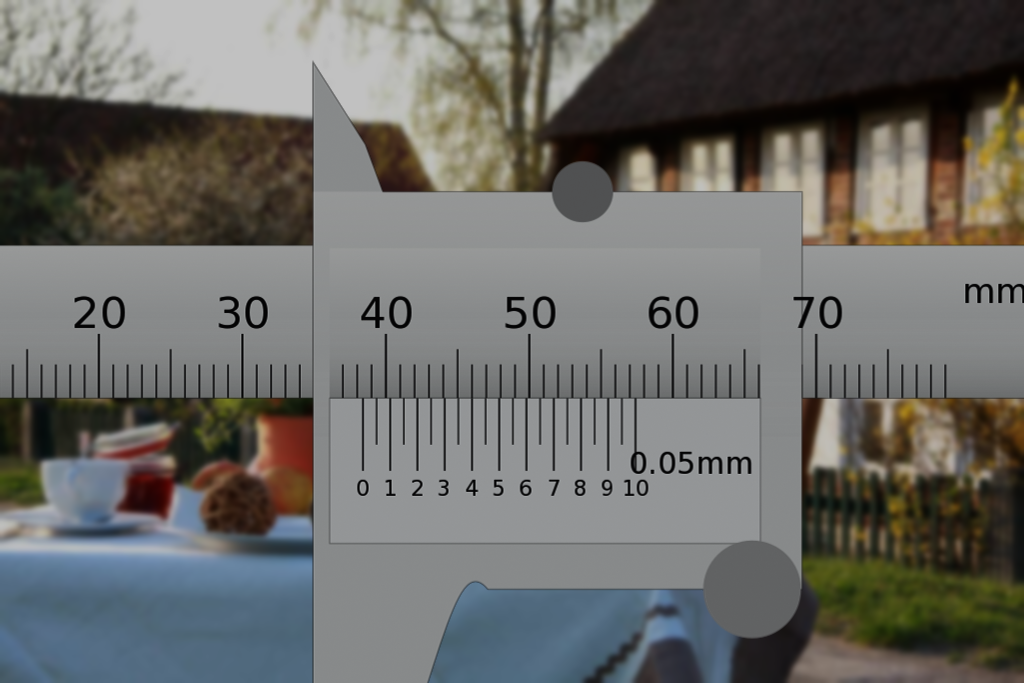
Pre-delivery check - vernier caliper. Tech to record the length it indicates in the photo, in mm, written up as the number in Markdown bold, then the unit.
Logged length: **38.4** mm
